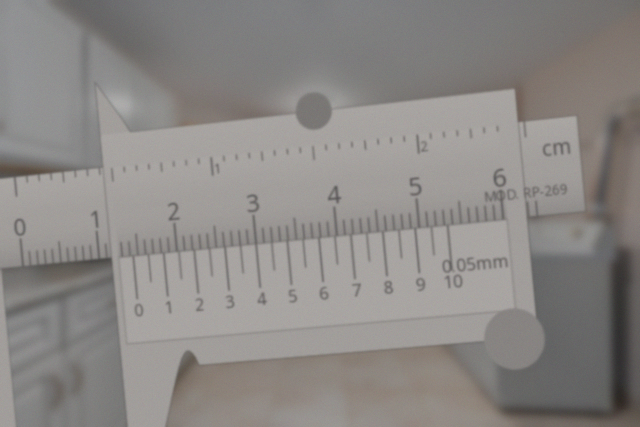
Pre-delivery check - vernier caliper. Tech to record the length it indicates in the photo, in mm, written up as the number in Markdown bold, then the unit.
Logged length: **14.4** mm
